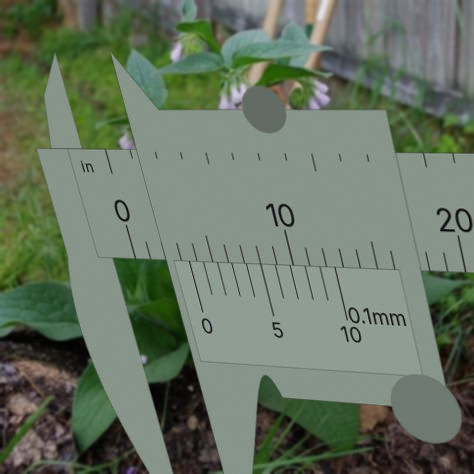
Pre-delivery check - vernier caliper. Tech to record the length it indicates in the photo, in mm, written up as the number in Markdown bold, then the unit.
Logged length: **3.5** mm
